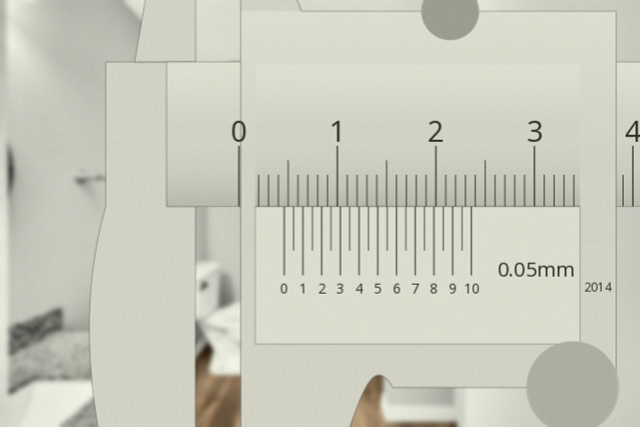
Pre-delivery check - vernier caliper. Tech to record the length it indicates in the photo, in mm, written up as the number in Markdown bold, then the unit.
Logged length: **4.6** mm
